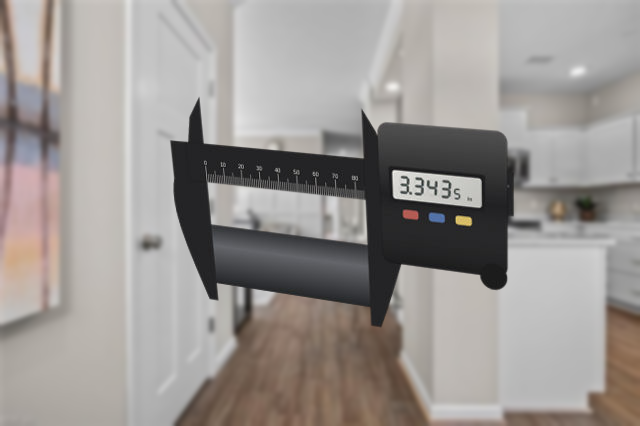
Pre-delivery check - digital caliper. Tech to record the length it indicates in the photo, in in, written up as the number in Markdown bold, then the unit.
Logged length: **3.3435** in
